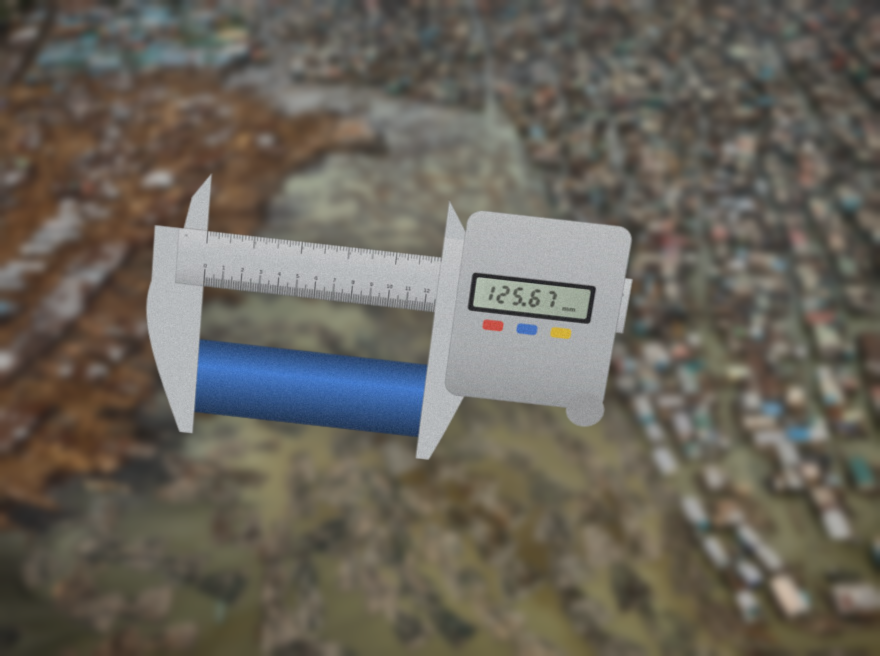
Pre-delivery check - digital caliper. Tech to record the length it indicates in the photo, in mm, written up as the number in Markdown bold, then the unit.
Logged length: **125.67** mm
